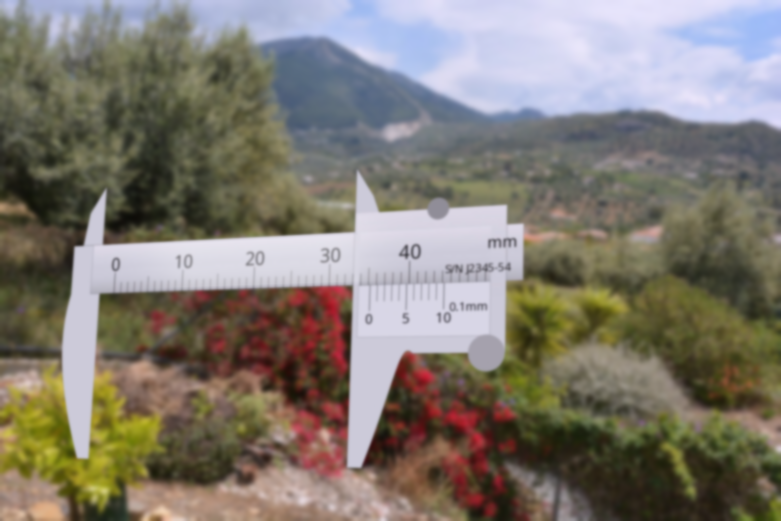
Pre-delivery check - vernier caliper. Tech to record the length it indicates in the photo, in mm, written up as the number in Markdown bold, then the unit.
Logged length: **35.2** mm
